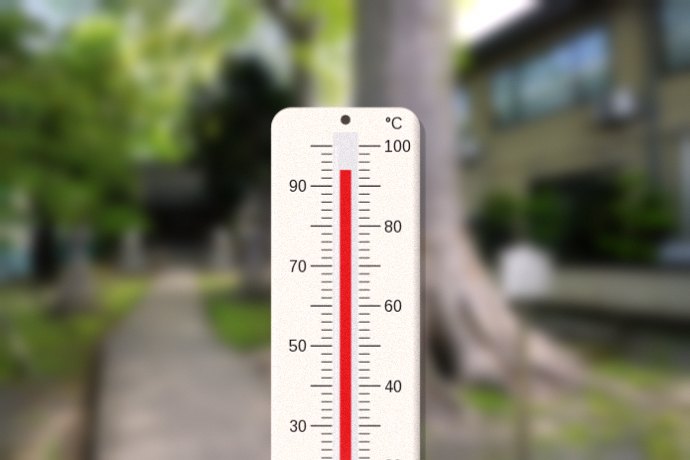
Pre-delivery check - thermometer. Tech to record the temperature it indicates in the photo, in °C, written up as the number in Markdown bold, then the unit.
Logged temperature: **94** °C
